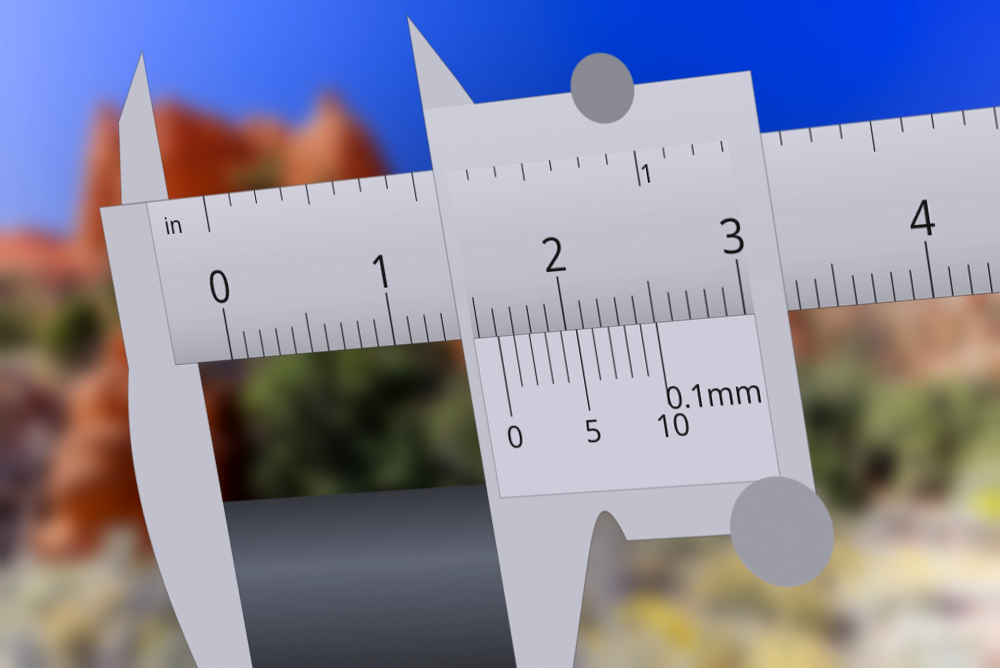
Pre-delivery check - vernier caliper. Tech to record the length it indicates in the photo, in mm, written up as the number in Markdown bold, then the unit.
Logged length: **16.1** mm
